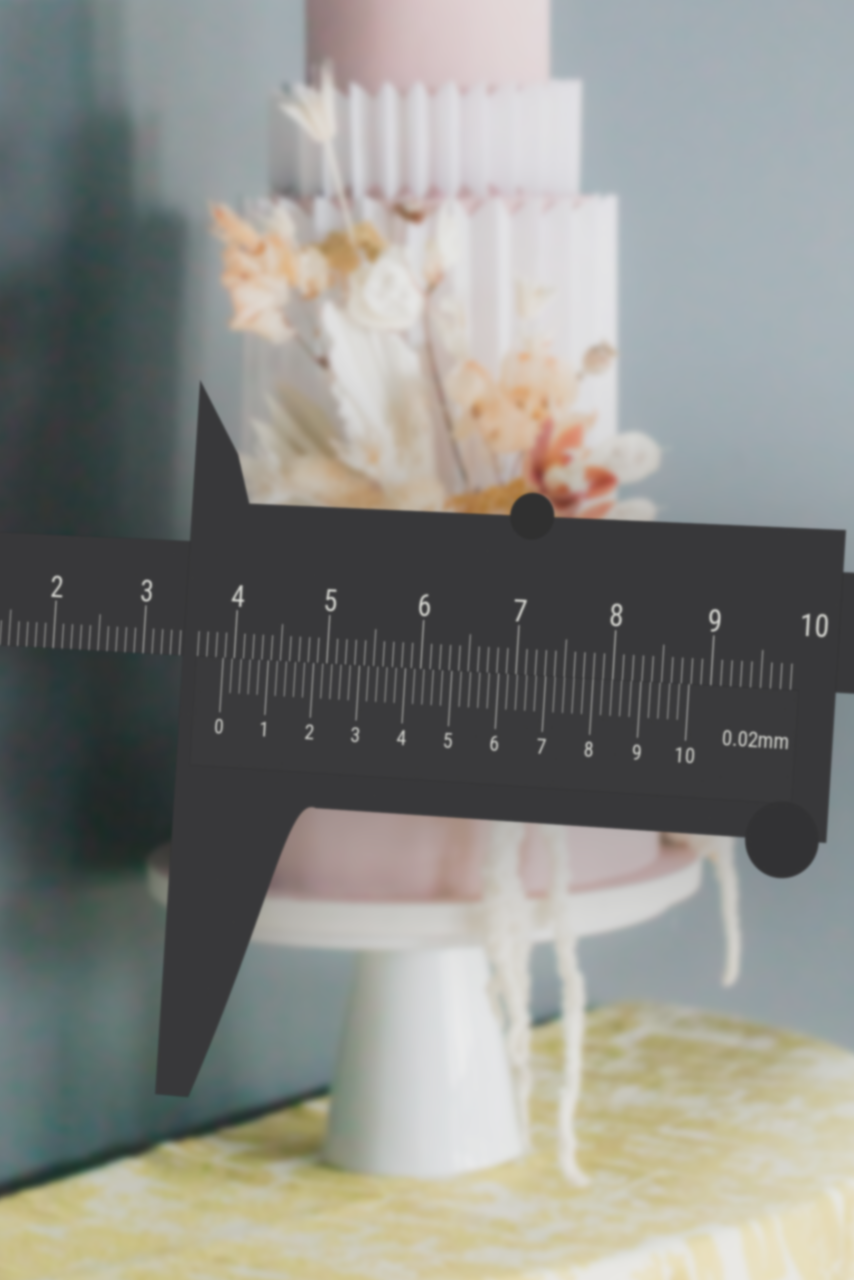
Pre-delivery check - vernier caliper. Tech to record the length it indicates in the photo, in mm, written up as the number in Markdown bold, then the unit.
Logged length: **38.8** mm
